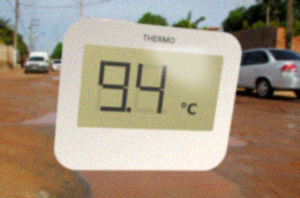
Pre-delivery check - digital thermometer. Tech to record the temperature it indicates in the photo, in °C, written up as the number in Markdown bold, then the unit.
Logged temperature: **9.4** °C
